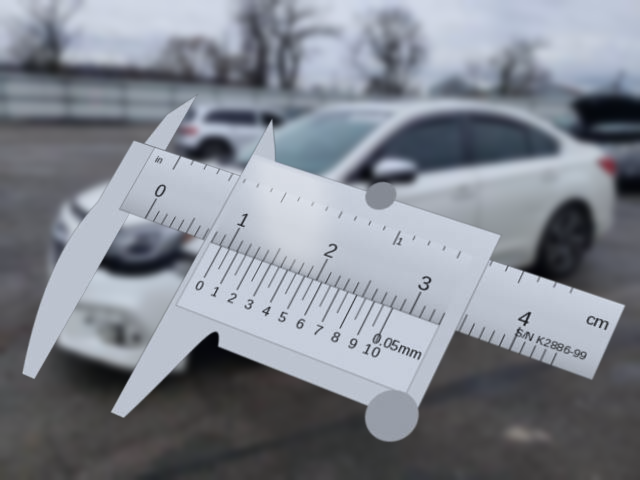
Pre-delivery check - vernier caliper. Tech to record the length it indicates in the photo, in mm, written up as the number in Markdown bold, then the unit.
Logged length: **9.2** mm
